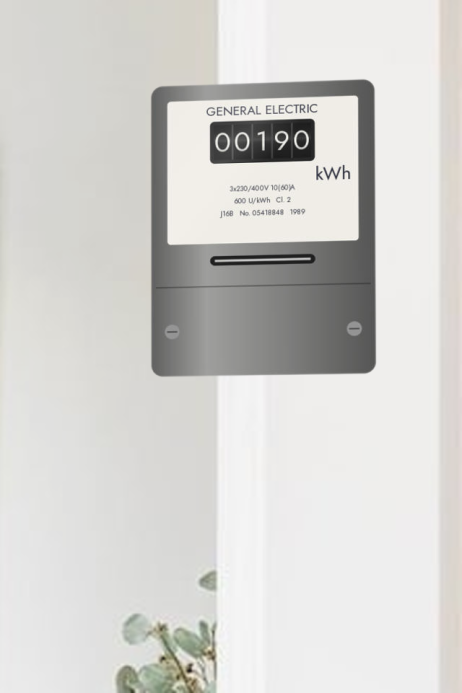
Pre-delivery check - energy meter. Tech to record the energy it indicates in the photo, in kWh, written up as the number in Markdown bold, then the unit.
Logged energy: **190** kWh
